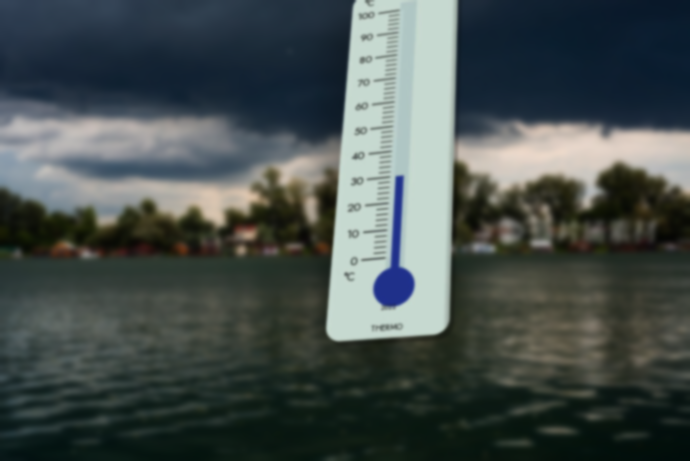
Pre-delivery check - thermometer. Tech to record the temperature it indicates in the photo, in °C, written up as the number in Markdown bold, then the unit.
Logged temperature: **30** °C
